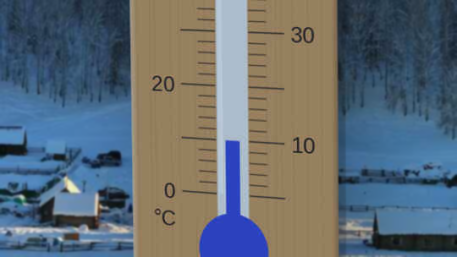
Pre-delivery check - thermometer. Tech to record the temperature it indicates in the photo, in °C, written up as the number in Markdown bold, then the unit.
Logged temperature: **10** °C
